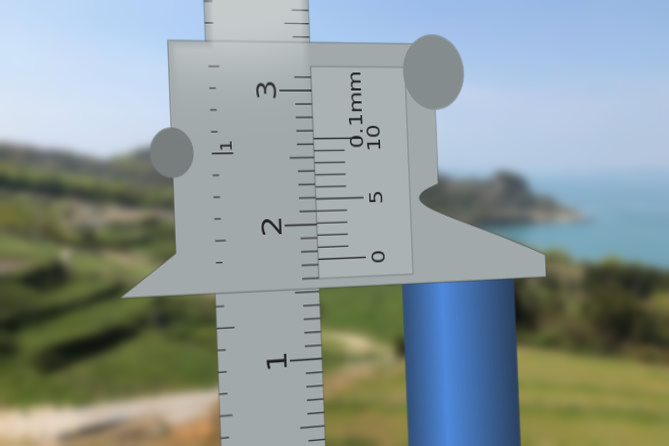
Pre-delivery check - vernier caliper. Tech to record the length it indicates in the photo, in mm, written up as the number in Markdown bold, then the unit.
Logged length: **17.4** mm
